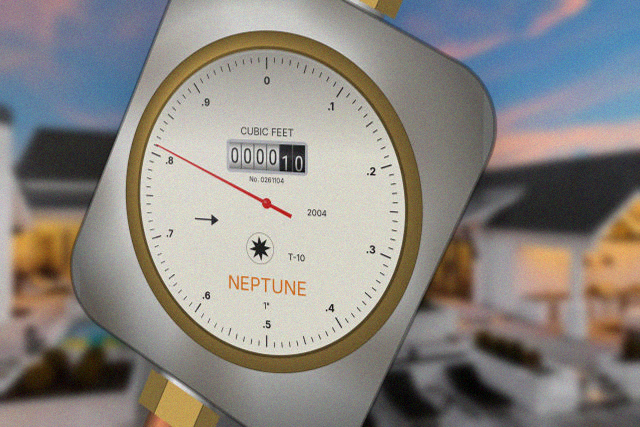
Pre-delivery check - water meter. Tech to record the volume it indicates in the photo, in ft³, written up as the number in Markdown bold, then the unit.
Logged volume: **9.81** ft³
